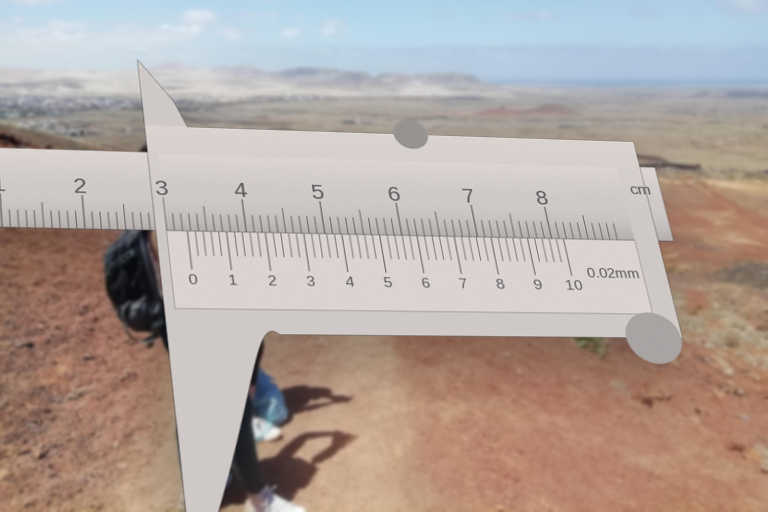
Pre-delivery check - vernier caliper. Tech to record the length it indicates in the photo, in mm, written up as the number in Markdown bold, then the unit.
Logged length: **32.6** mm
